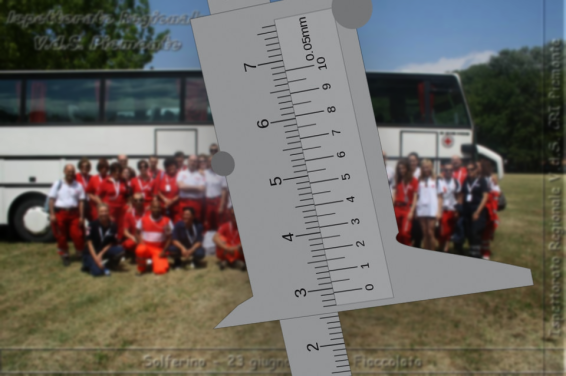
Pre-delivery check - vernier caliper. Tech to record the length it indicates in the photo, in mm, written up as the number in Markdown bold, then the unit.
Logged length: **29.2** mm
